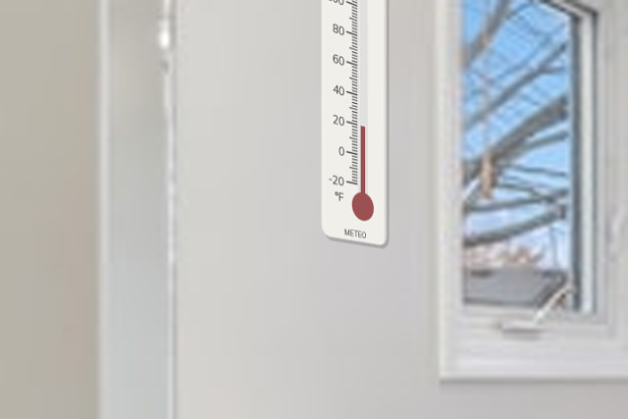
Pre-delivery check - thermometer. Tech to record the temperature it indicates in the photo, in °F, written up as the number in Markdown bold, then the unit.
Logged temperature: **20** °F
